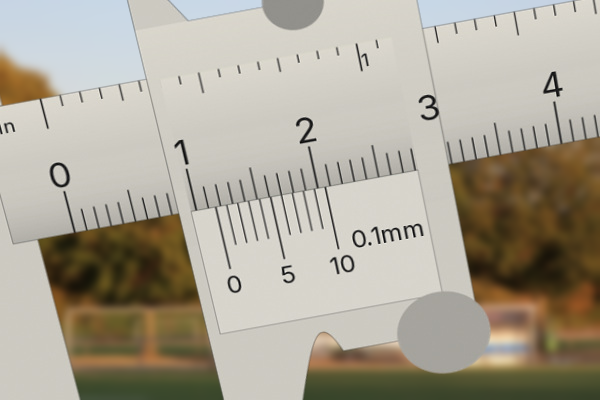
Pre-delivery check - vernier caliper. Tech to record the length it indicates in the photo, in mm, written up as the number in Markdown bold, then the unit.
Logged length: **11.6** mm
